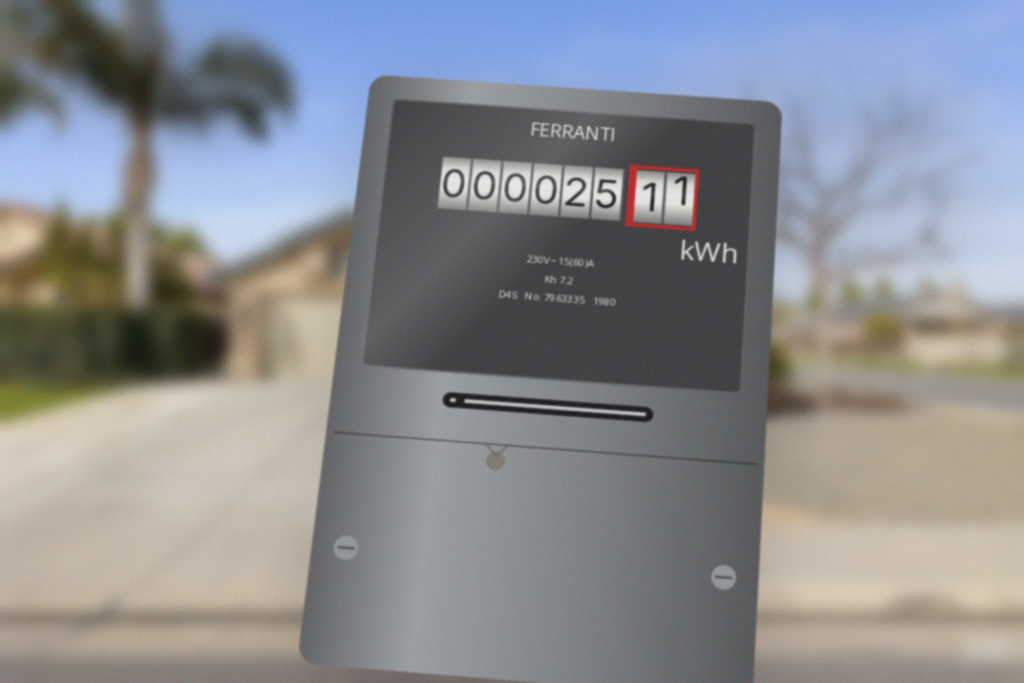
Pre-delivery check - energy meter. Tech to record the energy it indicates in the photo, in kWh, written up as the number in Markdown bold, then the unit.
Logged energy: **25.11** kWh
